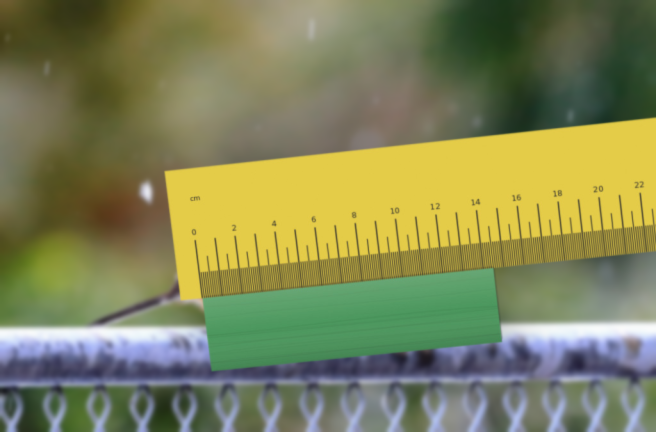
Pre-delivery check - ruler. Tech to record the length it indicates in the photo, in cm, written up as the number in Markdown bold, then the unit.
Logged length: **14.5** cm
